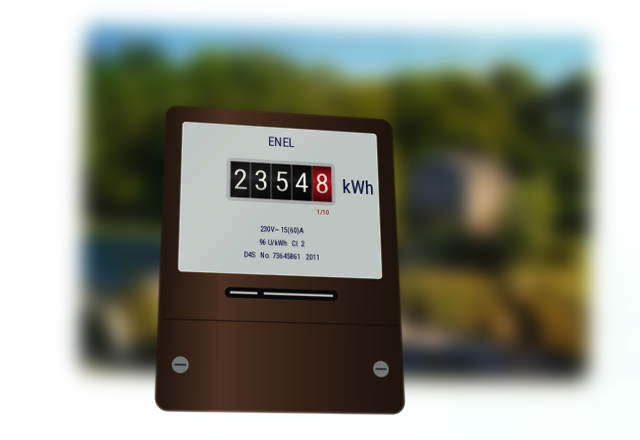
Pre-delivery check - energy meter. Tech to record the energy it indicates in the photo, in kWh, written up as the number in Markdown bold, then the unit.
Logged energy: **2354.8** kWh
